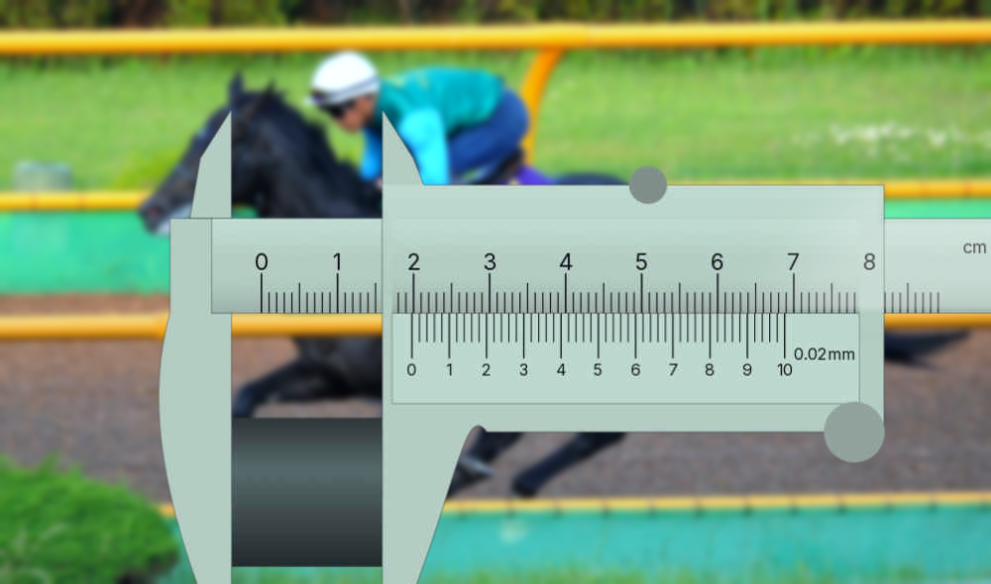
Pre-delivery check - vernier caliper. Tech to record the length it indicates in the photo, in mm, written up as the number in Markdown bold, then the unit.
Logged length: **19.8** mm
